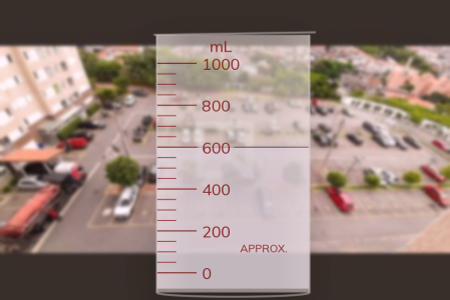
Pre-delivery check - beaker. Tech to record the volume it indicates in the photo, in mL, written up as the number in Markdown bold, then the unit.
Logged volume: **600** mL
